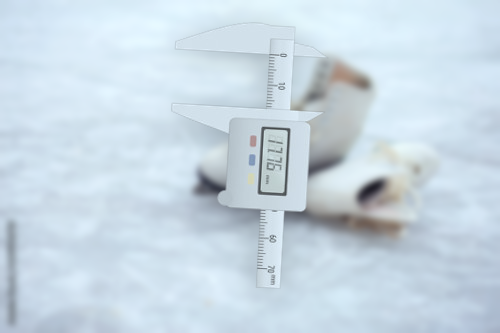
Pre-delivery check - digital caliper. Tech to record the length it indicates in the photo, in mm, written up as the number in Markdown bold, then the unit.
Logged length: **17.76** mm
